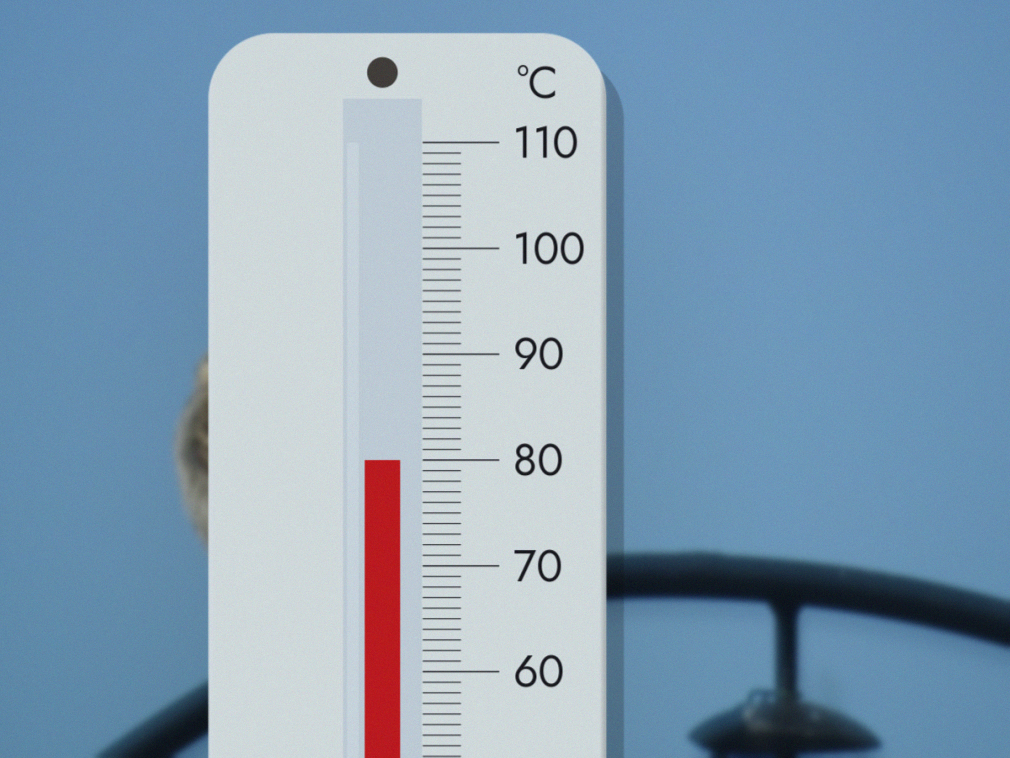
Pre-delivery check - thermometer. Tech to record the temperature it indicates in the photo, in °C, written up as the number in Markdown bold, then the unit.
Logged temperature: **80** °C
